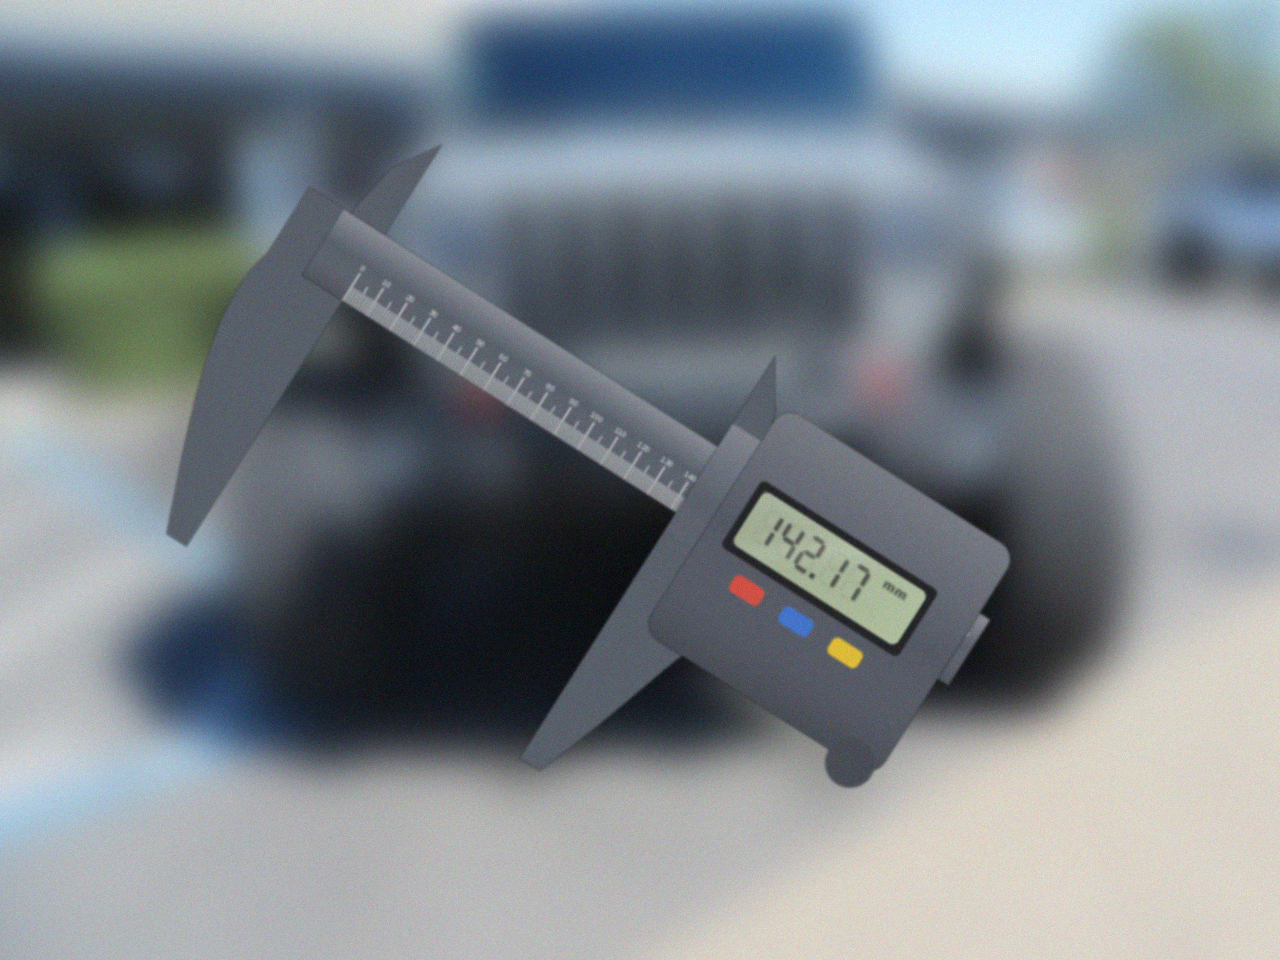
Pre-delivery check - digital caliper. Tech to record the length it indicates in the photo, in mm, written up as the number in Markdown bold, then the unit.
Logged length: **142.17** mm
